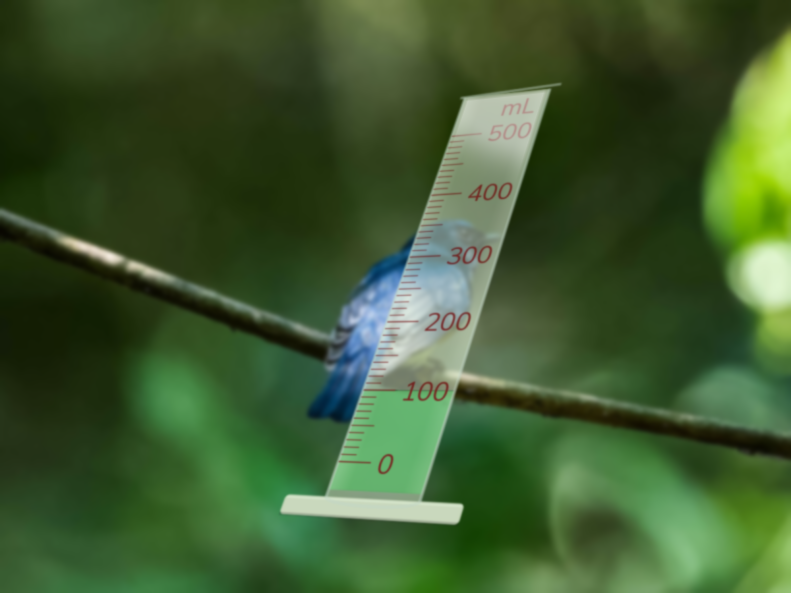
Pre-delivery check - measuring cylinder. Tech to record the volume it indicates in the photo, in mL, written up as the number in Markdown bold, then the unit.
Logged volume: **100** mL
